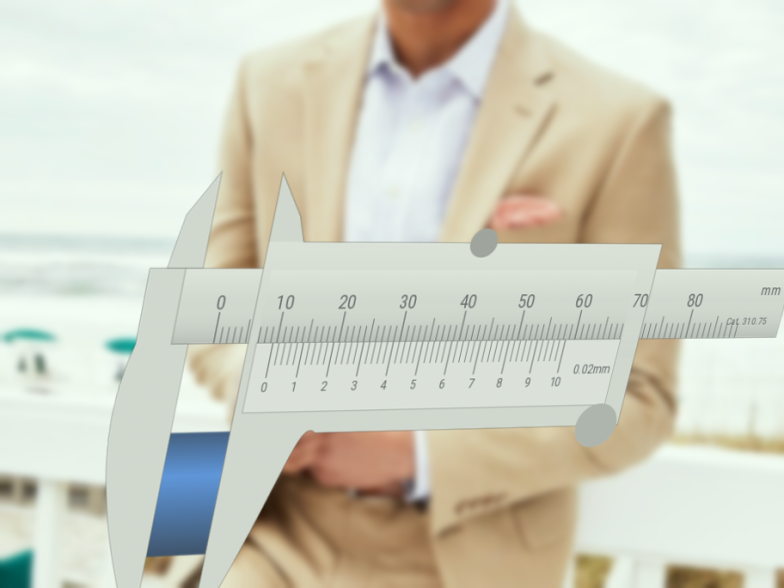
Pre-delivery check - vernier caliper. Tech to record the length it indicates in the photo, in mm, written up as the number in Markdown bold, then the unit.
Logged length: **9.4** mm
